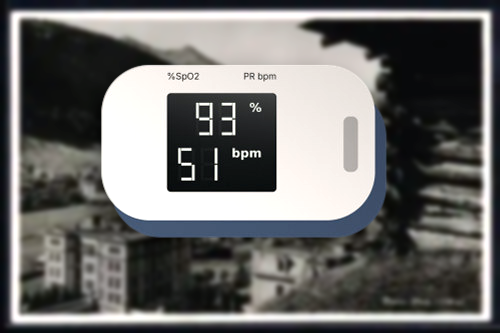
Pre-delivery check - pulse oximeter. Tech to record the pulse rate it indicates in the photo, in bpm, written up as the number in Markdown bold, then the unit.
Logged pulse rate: **51** bpm
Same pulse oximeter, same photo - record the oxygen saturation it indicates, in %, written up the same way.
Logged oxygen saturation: **93** %
